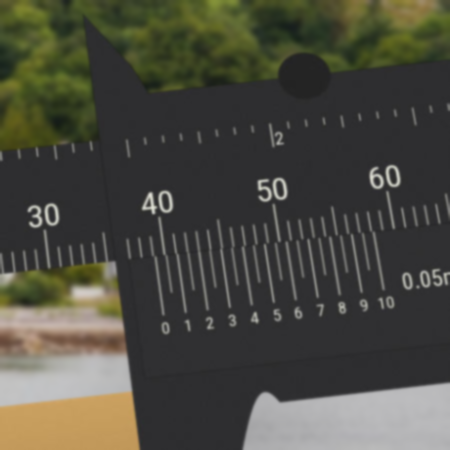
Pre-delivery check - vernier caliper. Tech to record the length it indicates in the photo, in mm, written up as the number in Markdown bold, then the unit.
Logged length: **39.2** mm
